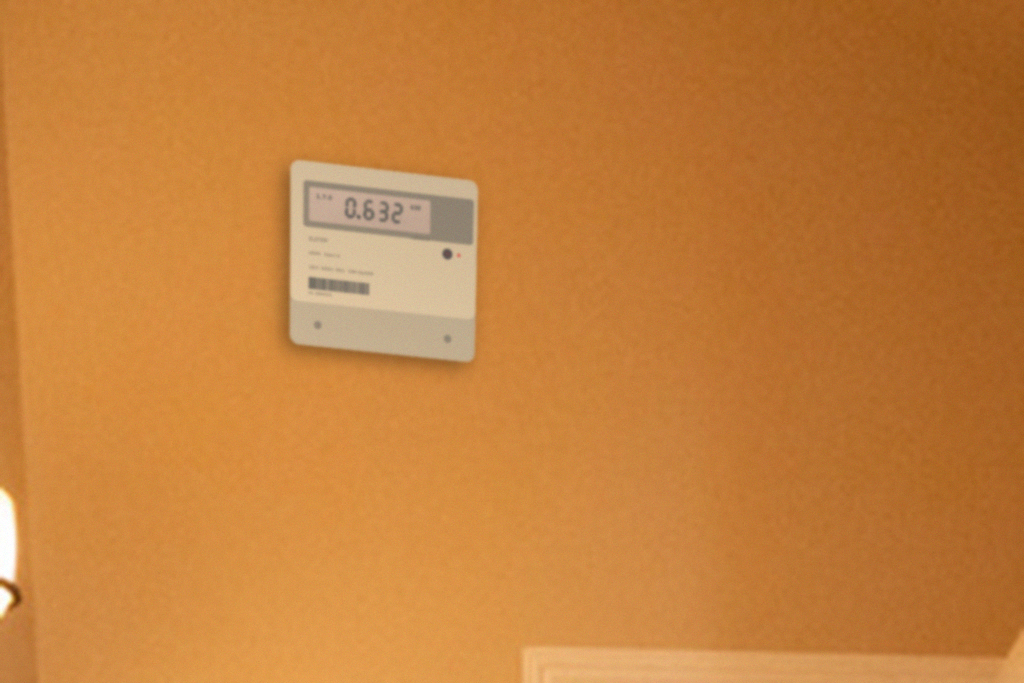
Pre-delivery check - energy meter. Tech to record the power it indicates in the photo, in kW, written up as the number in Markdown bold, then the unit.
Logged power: **0.632** kW
